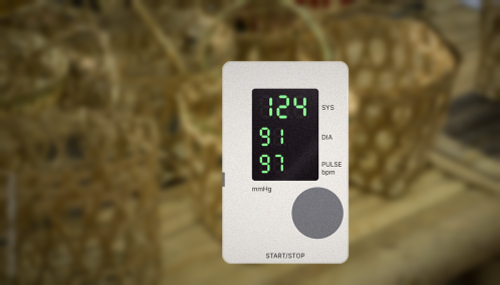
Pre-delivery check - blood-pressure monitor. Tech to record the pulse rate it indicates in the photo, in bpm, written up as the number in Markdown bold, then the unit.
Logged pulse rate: **97** bpm
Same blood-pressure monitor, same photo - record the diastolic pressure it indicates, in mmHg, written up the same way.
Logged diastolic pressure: **91** mmHg
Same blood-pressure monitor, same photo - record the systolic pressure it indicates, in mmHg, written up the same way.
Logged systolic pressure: **124** mmHg
